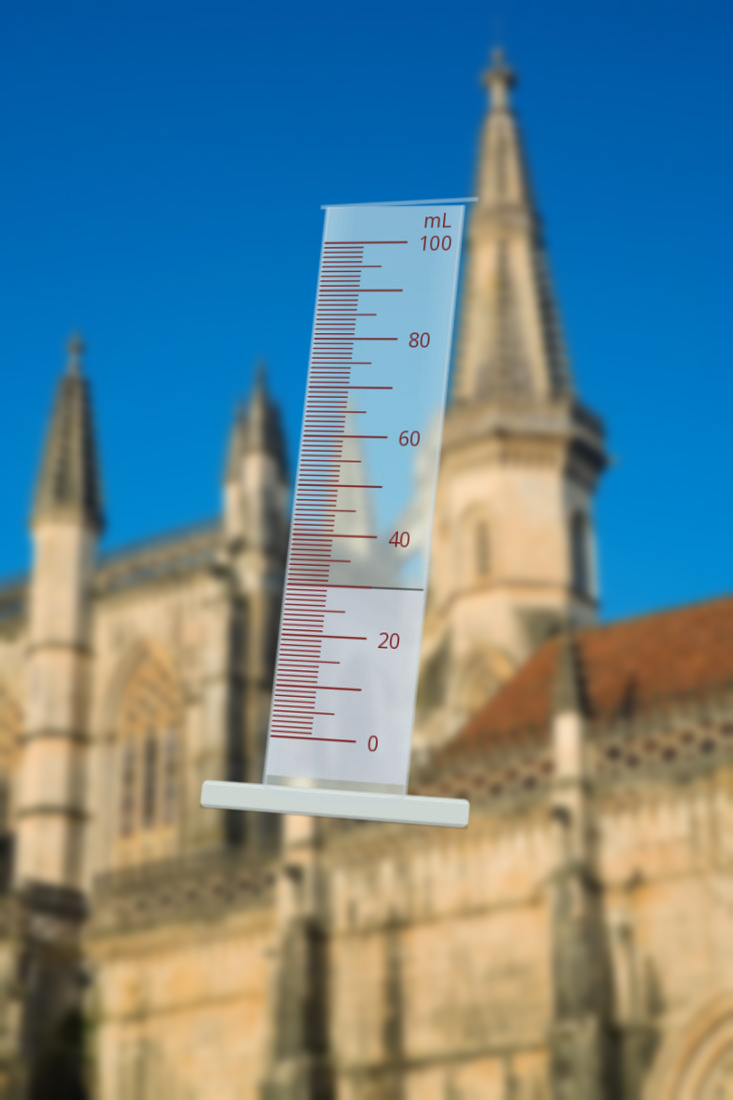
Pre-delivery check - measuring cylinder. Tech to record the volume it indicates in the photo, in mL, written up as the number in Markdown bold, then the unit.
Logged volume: **30** mL
